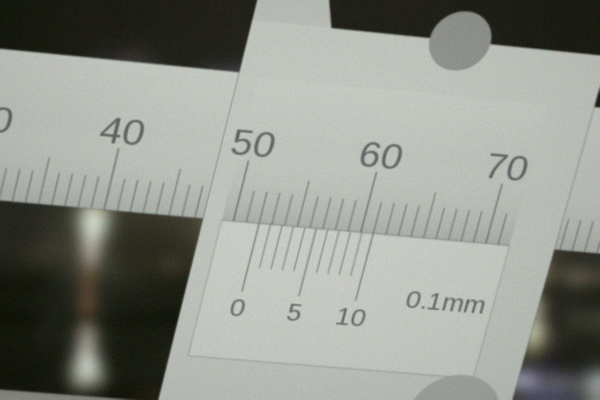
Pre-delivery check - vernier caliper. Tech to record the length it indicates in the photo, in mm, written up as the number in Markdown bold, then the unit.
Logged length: **52.0** mm
